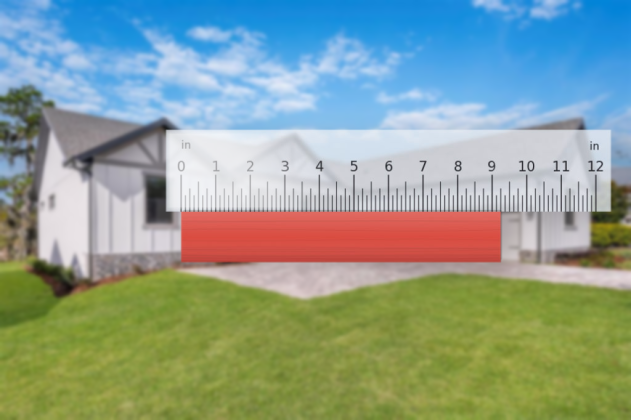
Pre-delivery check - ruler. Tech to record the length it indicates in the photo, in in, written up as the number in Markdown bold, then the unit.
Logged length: **9.25** in
